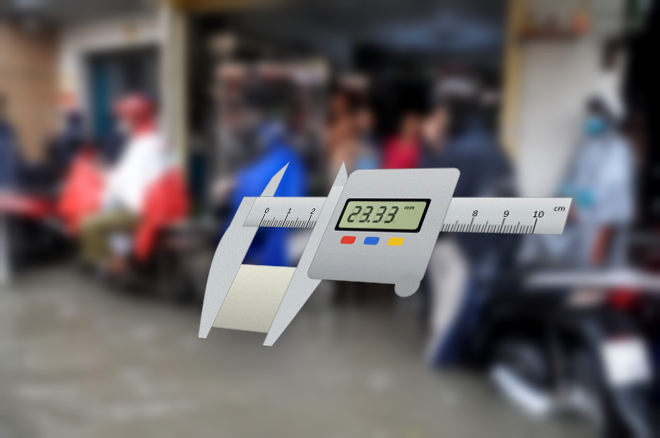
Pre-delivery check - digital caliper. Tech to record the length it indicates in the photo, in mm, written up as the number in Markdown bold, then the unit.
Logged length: **23.33** mm
